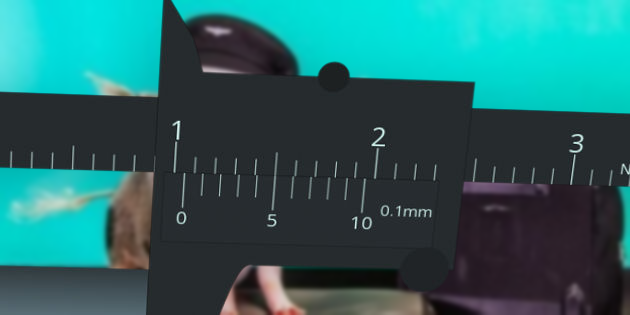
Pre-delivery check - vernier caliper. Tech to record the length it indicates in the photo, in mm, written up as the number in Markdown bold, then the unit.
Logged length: **10.5** mm
